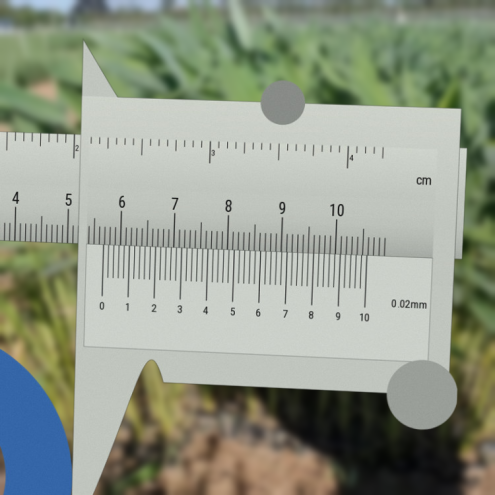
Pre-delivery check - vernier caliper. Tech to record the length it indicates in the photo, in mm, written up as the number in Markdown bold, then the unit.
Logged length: **56.8** mm
